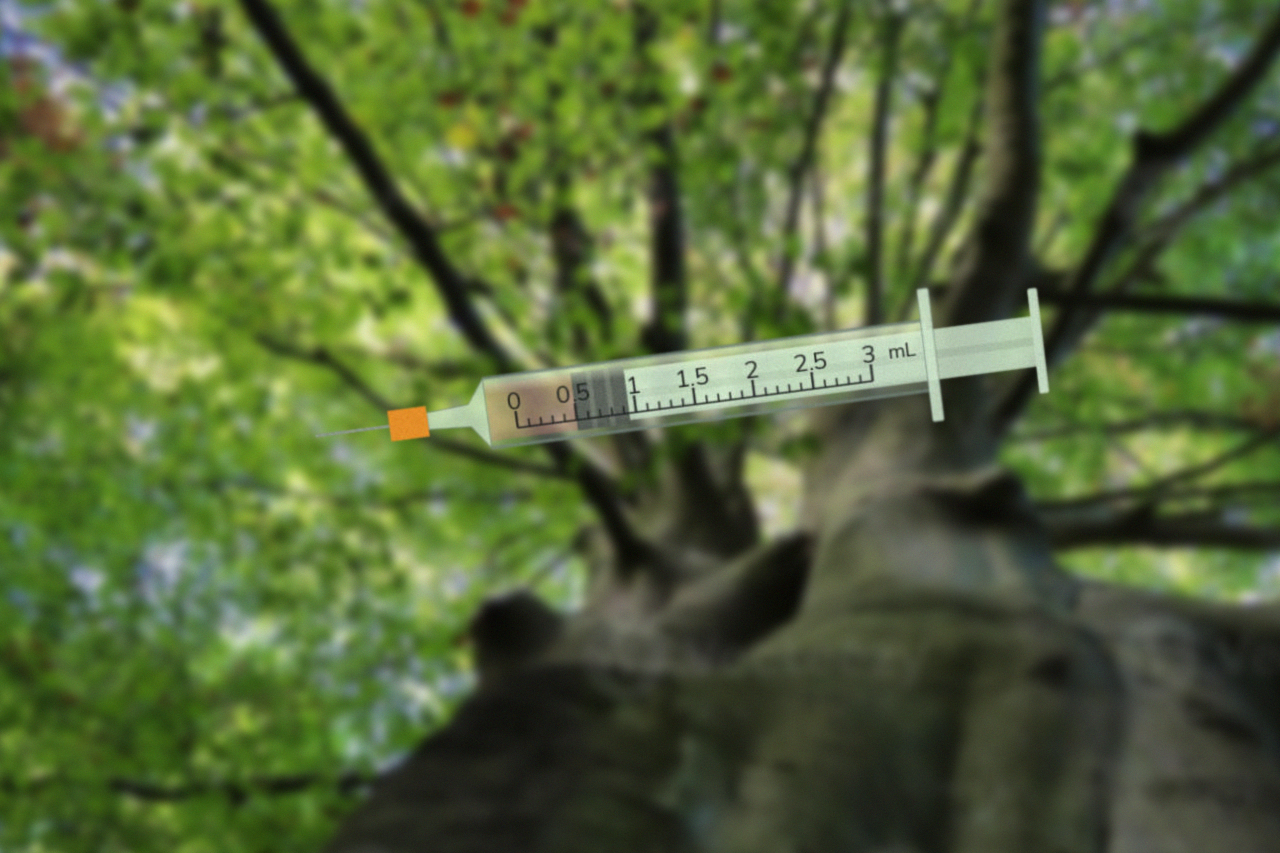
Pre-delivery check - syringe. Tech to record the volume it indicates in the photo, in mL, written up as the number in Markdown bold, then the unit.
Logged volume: **0.5** mL
